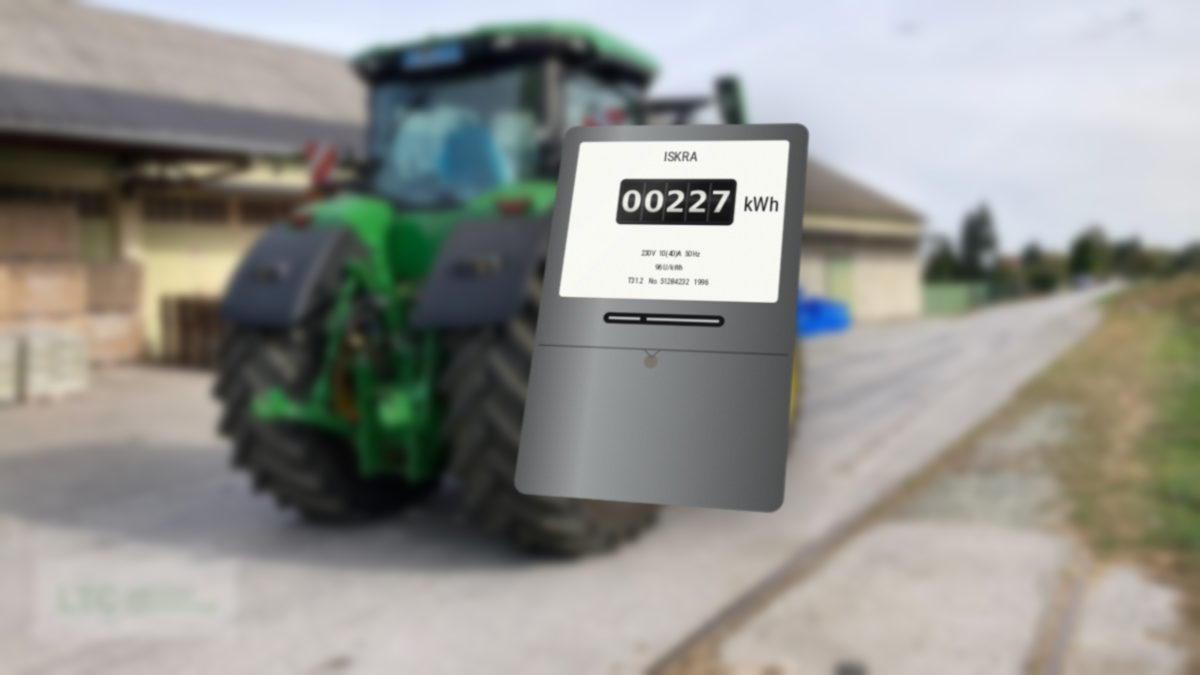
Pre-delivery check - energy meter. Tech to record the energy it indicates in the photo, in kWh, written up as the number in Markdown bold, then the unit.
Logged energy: **227** kWh
